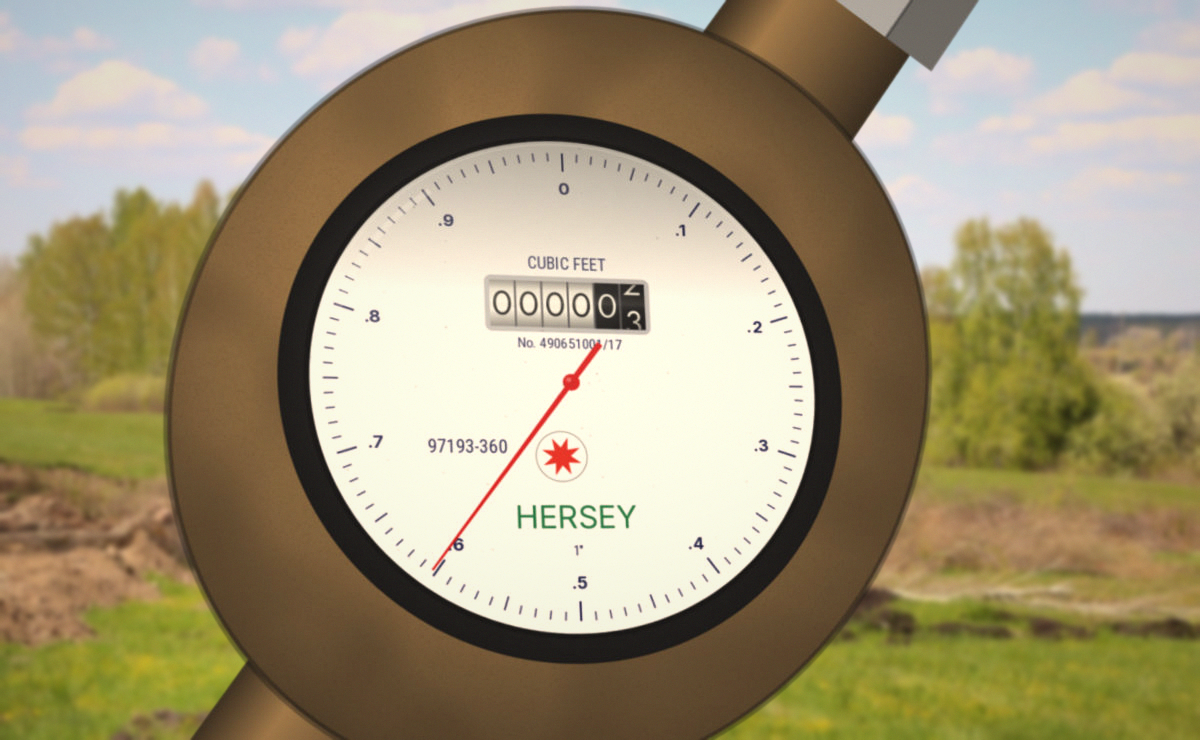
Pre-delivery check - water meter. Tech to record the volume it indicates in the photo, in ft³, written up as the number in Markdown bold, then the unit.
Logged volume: **2.60** ft³
